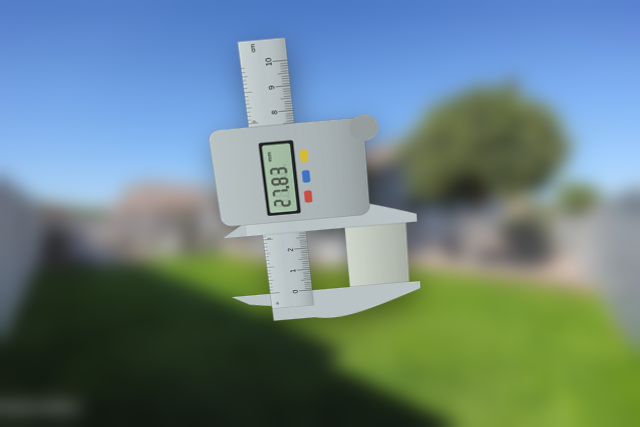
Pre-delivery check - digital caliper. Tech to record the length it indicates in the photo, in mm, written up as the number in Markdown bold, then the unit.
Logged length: **27.83** mm
